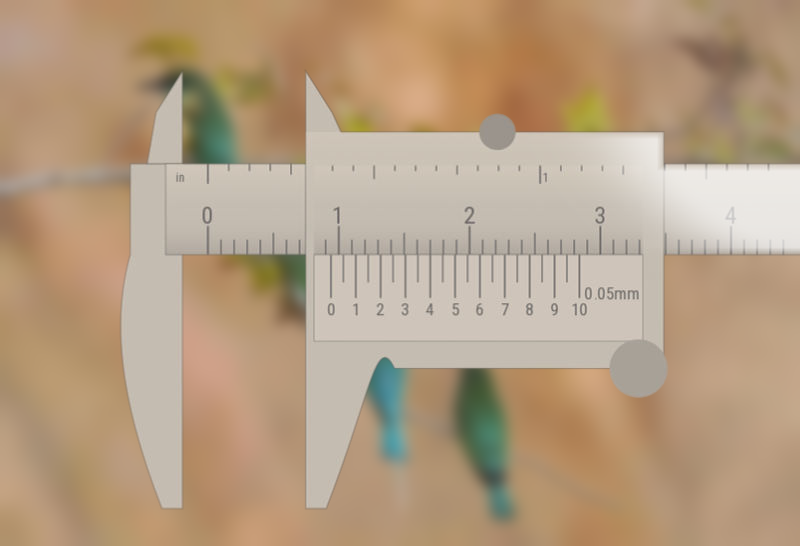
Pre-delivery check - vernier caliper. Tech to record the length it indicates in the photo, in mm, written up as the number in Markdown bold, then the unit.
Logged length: **9.4** mm
